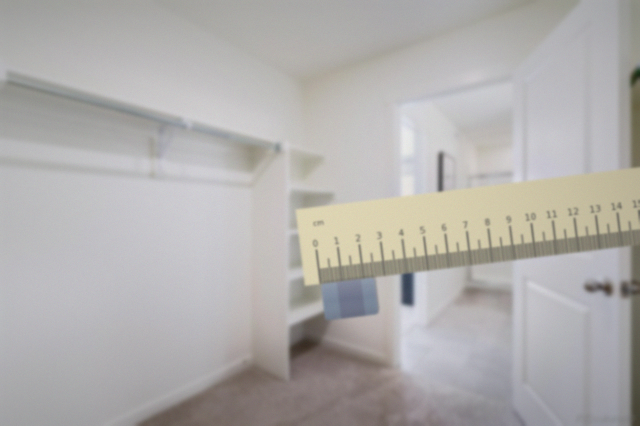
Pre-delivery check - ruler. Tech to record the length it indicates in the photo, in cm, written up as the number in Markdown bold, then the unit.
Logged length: **2.5** cm
